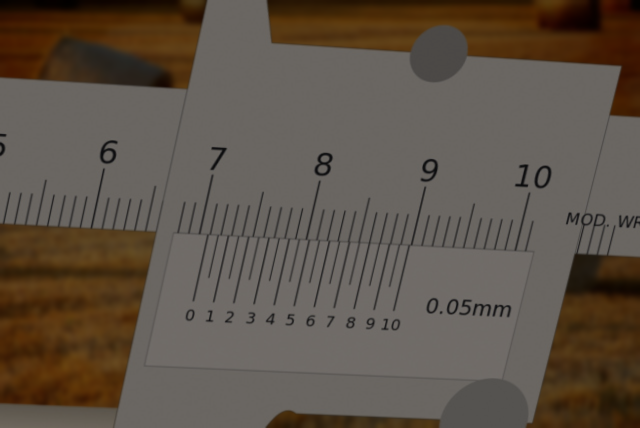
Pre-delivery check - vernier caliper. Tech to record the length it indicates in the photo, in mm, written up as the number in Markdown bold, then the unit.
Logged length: **70.8** mm
